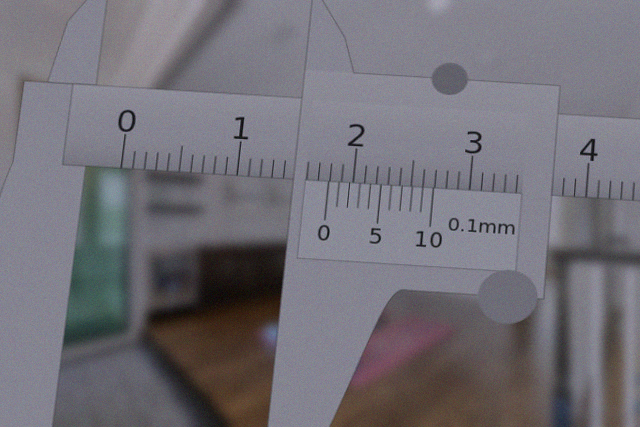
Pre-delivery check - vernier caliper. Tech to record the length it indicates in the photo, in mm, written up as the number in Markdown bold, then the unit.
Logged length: **17.9** mm
